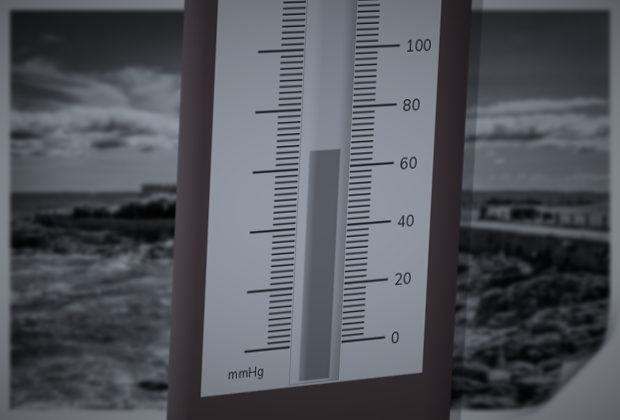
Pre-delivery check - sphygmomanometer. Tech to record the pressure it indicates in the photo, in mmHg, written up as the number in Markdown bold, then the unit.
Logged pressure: **66** mmHg
